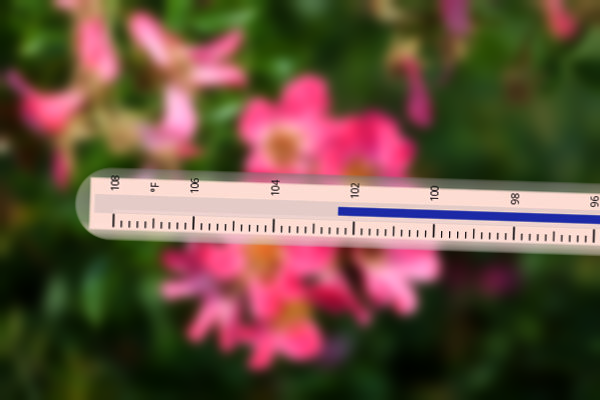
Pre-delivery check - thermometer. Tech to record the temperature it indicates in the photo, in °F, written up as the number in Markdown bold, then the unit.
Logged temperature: **102.4** °F
